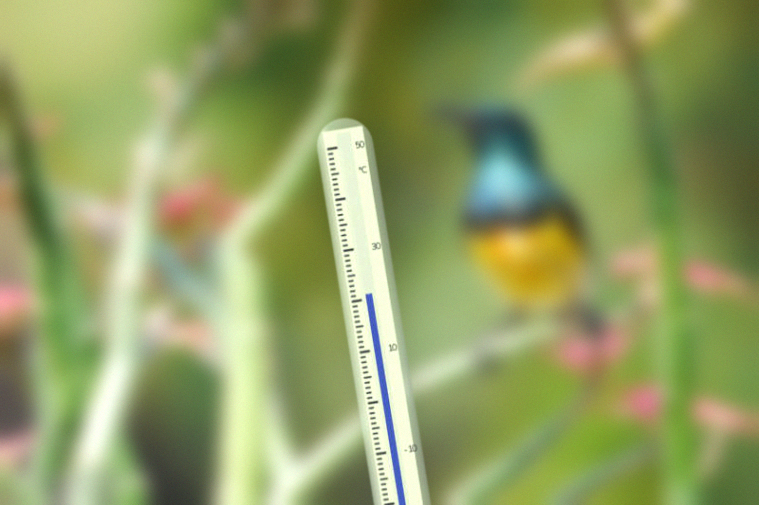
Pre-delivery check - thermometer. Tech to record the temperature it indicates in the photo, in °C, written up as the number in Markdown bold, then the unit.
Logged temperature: **21** °C
